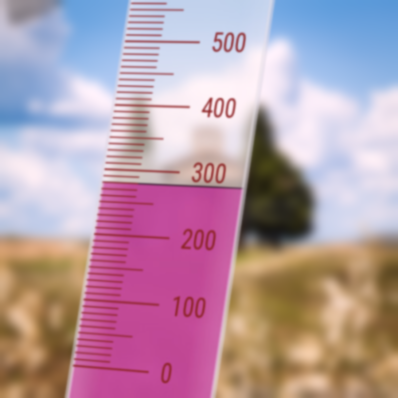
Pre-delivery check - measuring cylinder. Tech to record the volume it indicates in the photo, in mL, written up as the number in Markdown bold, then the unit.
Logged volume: **280** mL
